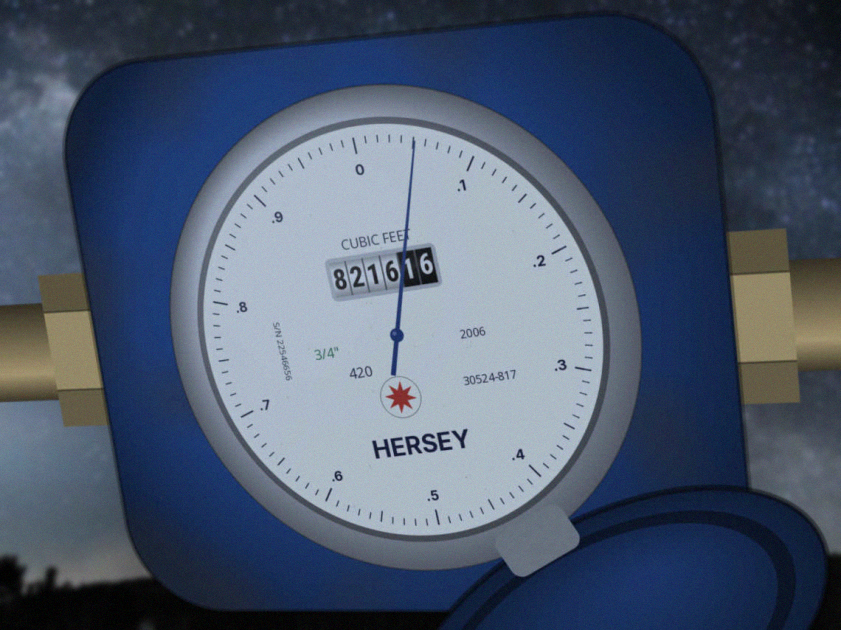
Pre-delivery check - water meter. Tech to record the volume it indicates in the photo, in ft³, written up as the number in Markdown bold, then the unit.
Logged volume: **821616.05** ft³
